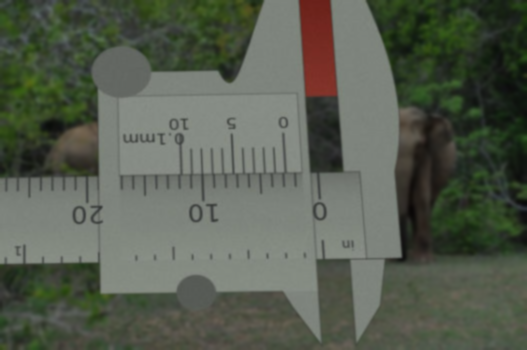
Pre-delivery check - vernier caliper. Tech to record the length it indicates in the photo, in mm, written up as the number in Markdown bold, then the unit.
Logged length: **2.8** mm
